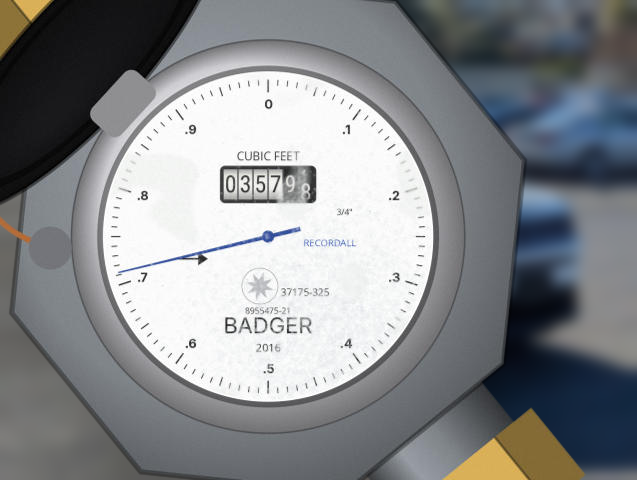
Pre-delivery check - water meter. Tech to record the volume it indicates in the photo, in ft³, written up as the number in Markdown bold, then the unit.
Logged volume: **35797.71** ft³
